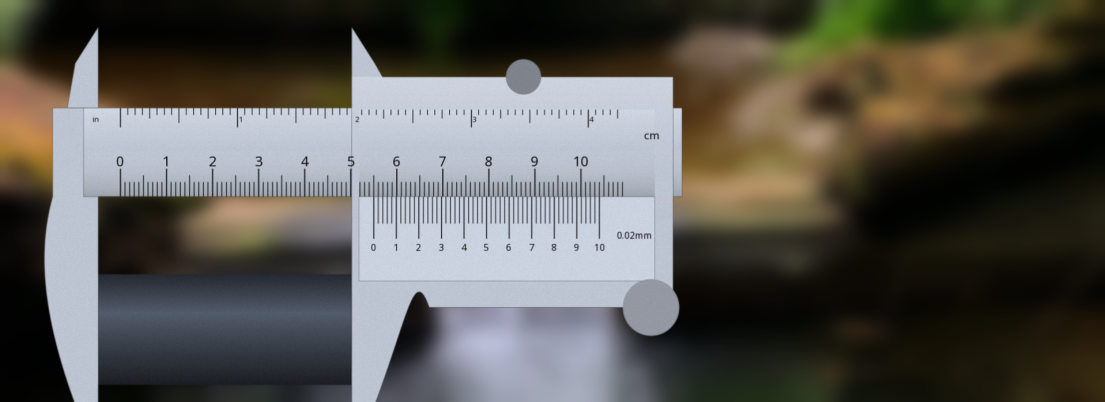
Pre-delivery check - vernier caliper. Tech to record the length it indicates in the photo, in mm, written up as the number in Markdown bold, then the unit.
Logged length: **55.0** mm
